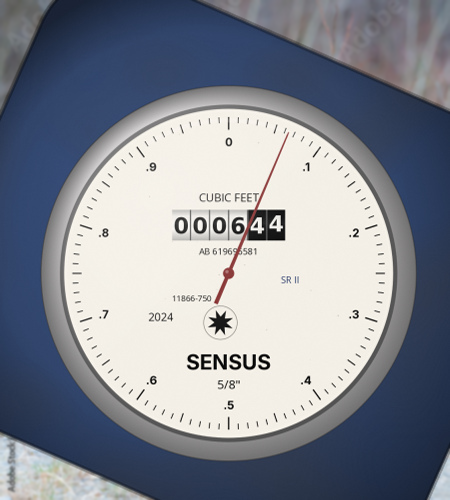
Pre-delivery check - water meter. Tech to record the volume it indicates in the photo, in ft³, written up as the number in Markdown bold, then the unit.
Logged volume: **644.06** ft³
